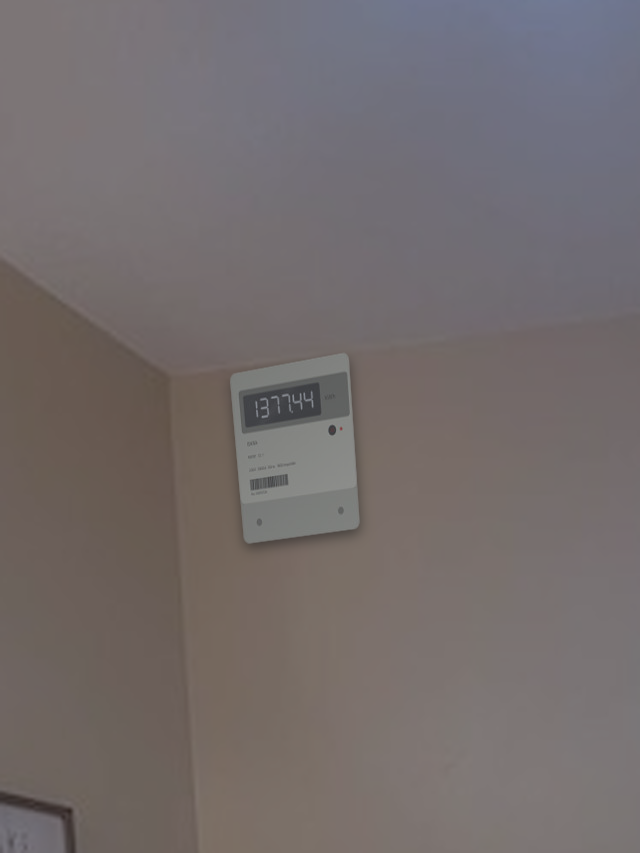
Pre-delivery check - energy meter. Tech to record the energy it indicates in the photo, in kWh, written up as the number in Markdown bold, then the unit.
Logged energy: **1377.44** kWh
